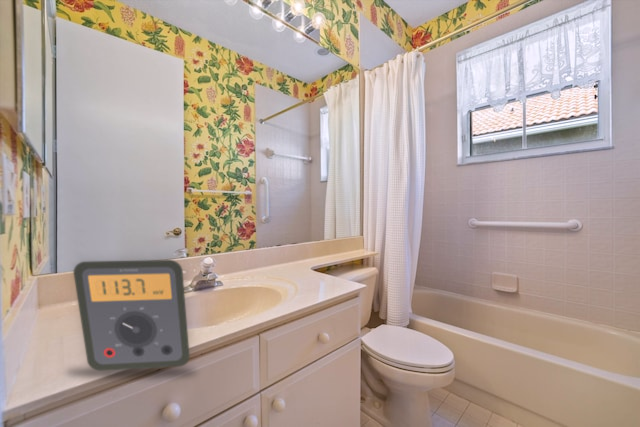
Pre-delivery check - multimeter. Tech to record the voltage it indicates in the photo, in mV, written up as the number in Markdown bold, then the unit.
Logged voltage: **113.7** mV
